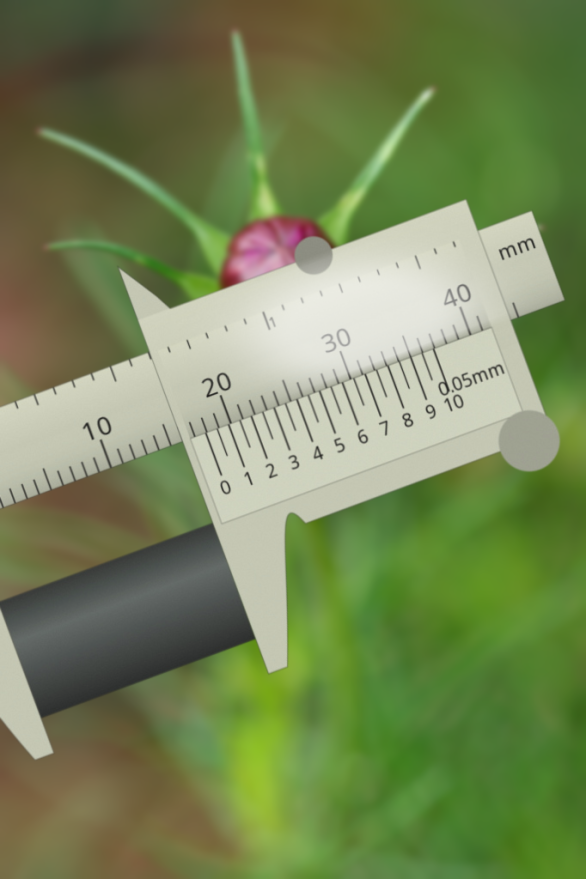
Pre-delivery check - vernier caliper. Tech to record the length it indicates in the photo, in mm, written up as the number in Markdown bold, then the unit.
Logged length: **17.9** mm
